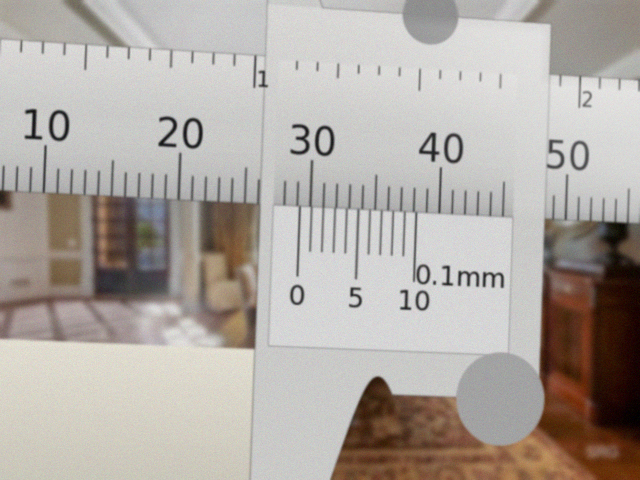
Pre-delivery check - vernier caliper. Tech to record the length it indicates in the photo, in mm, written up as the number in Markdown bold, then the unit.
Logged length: **29.2** mm
